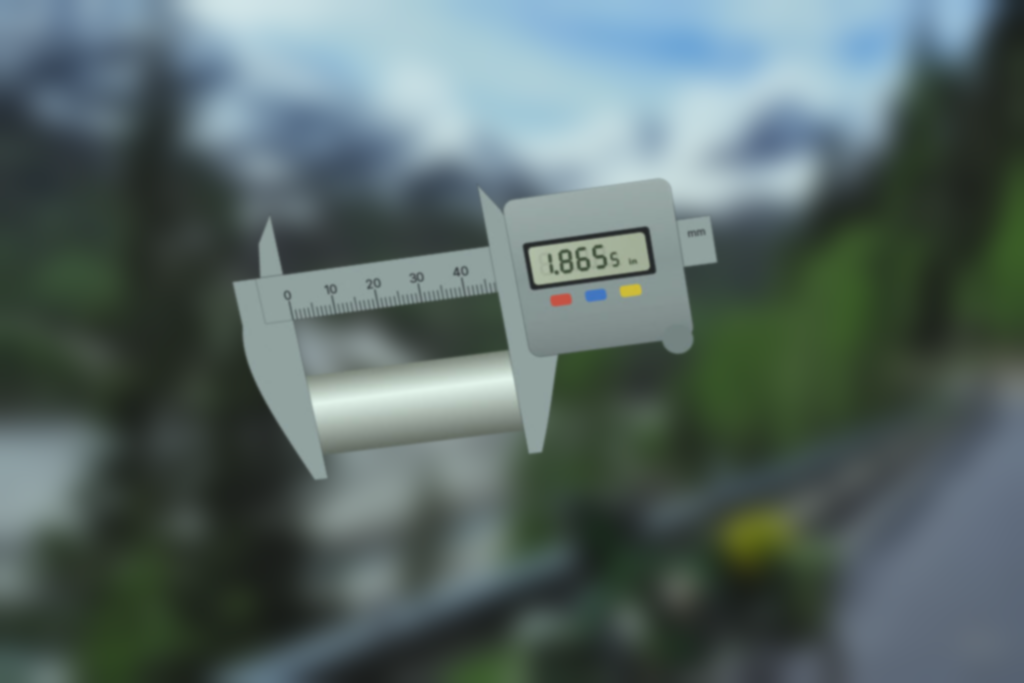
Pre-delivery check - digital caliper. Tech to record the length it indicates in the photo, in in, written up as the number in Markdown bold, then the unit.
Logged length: **1.8655** in
